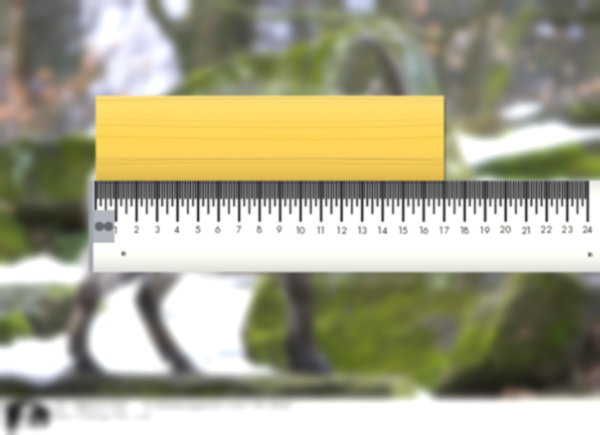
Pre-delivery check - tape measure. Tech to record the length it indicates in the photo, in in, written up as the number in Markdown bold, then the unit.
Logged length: **17** in
